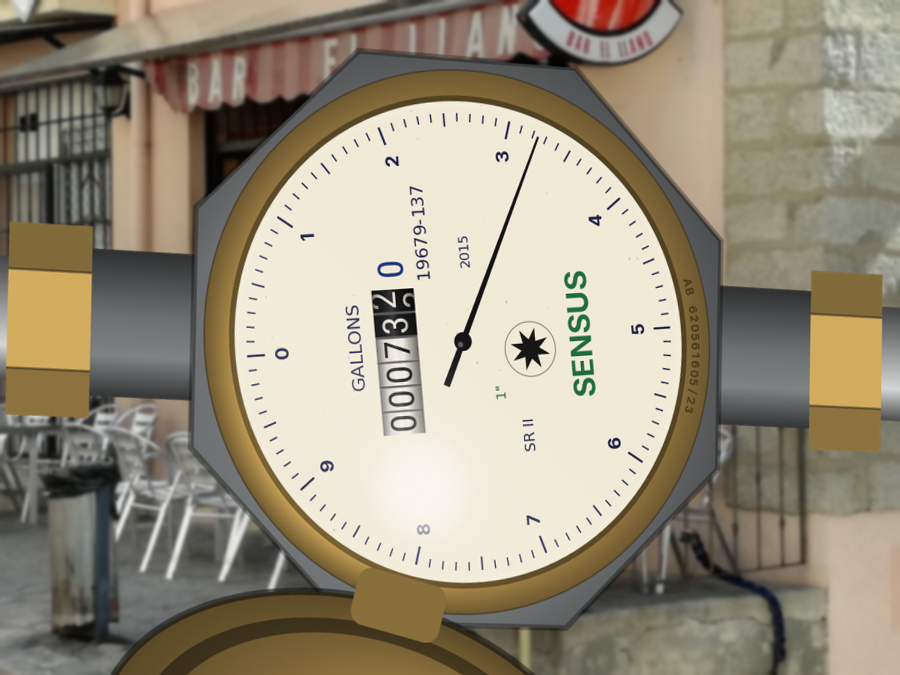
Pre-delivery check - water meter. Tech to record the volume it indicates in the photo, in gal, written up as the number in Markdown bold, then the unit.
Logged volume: **7323.2** gal
